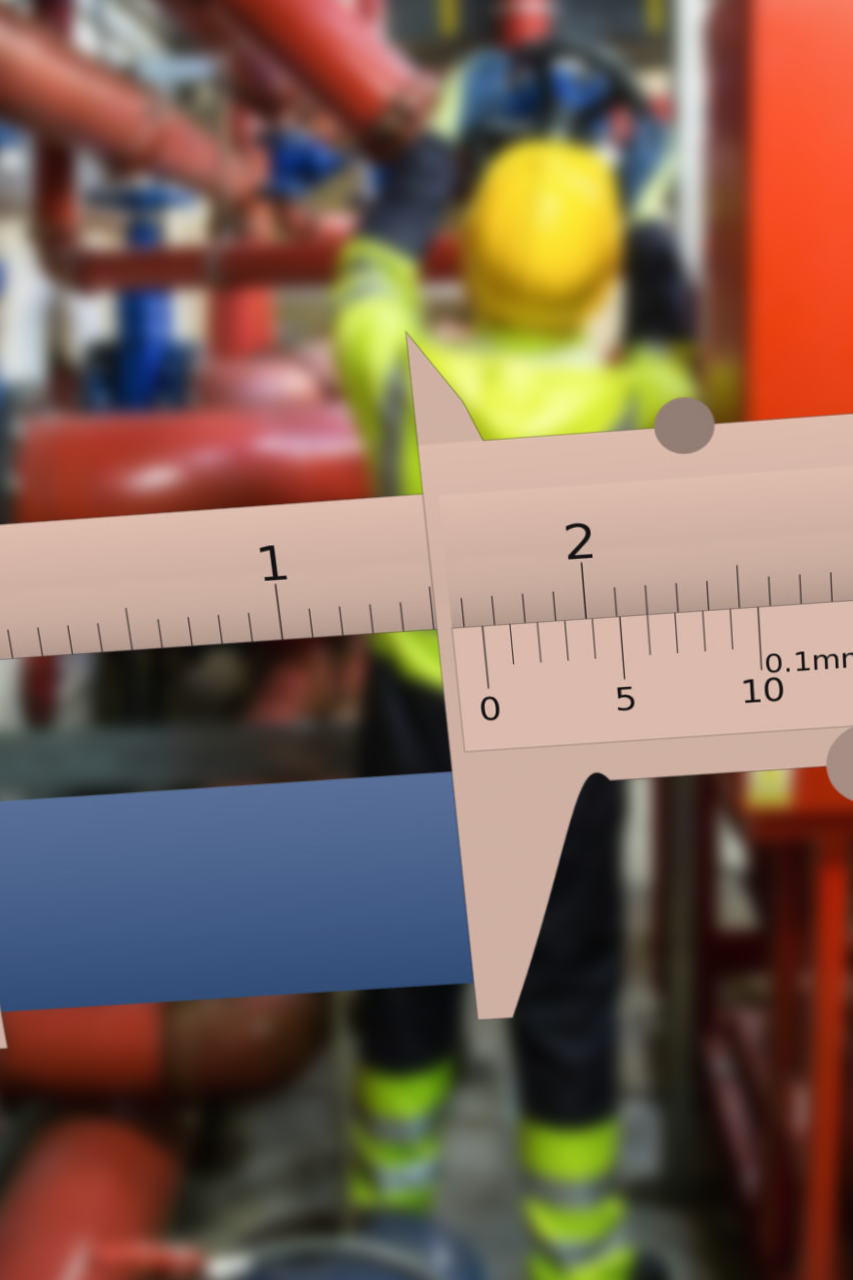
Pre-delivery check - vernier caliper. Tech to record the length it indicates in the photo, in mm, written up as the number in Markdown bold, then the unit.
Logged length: **16.6** mm
